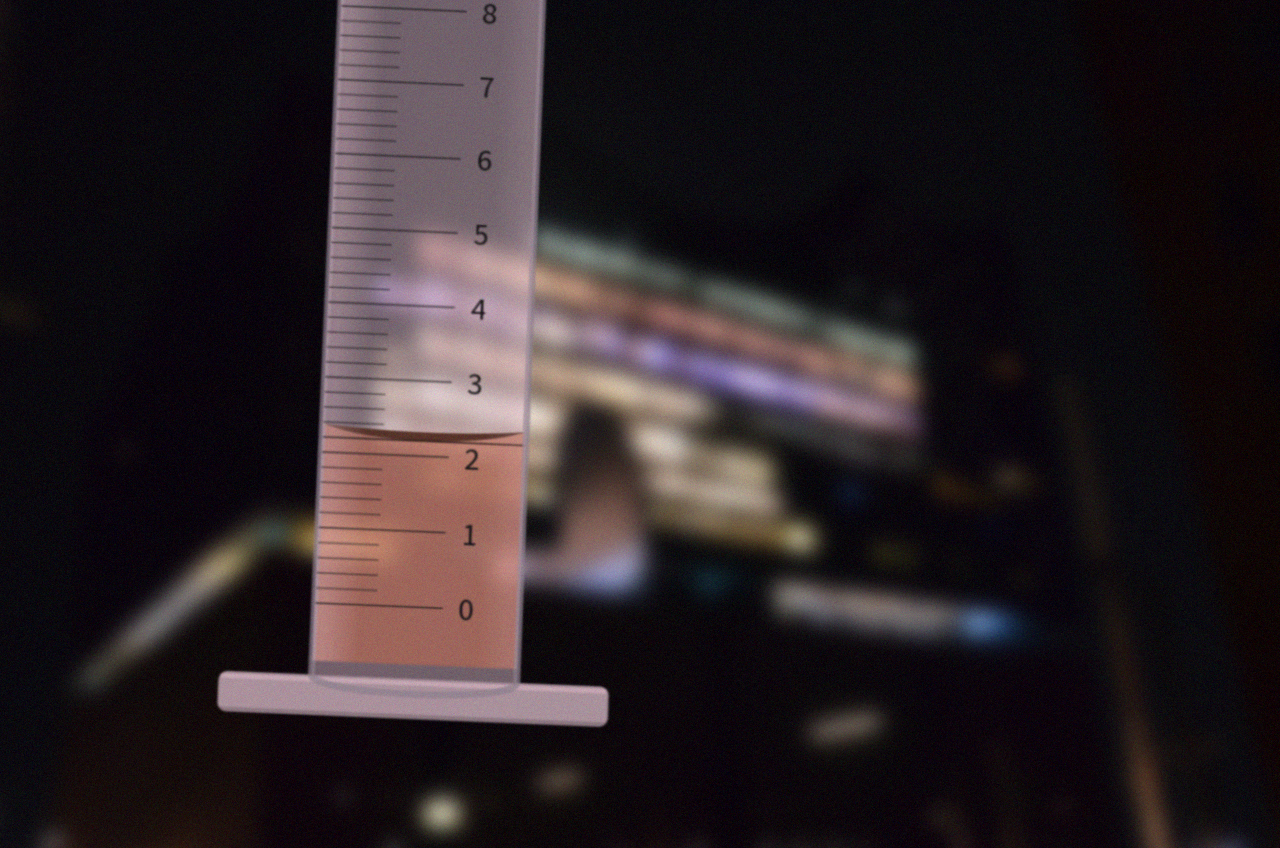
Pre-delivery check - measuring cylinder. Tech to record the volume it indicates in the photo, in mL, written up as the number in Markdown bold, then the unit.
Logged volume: **2.2** mL
